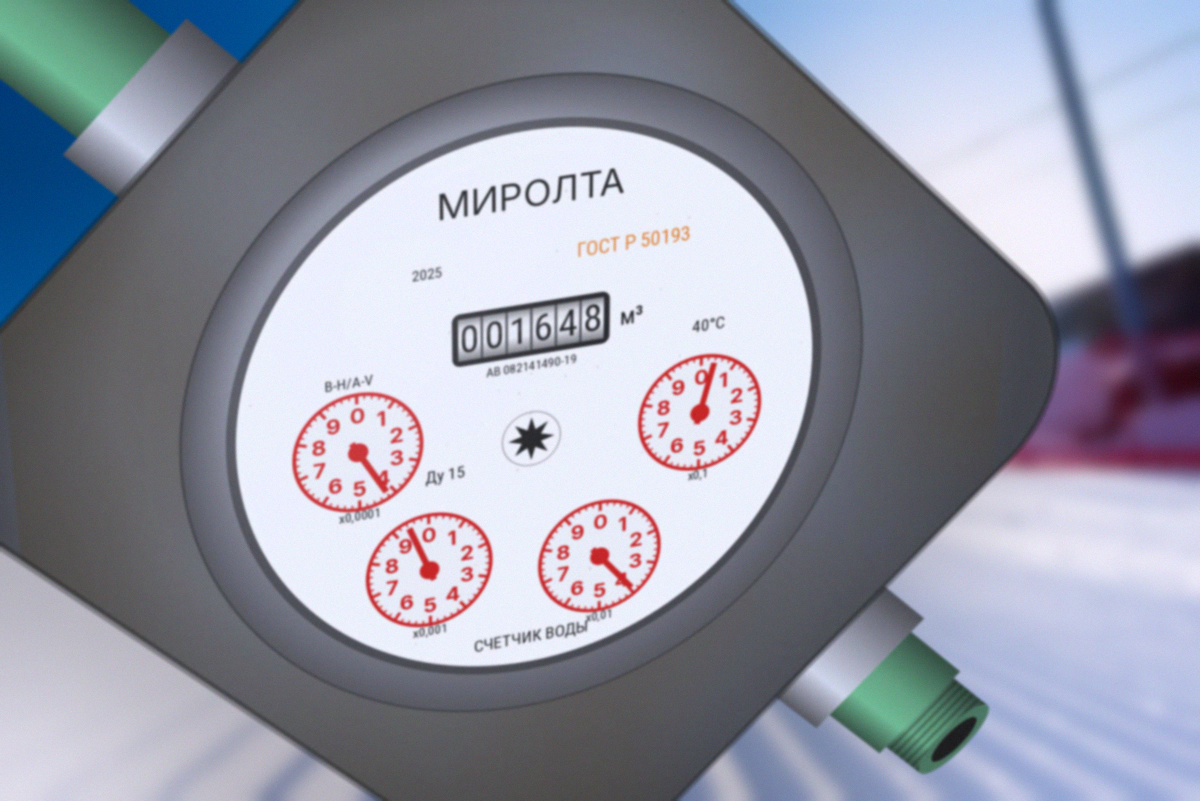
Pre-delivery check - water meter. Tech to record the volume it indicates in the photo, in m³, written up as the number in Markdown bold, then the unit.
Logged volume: **1648.0394** m³
